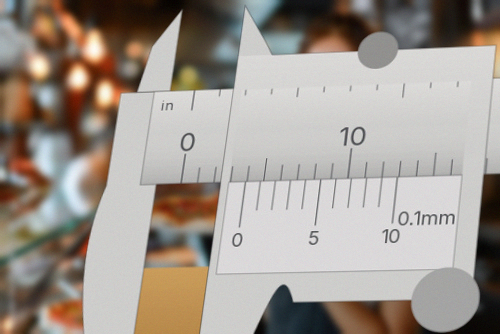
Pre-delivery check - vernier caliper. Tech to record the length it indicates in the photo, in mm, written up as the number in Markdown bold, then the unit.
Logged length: **3.9** mm
